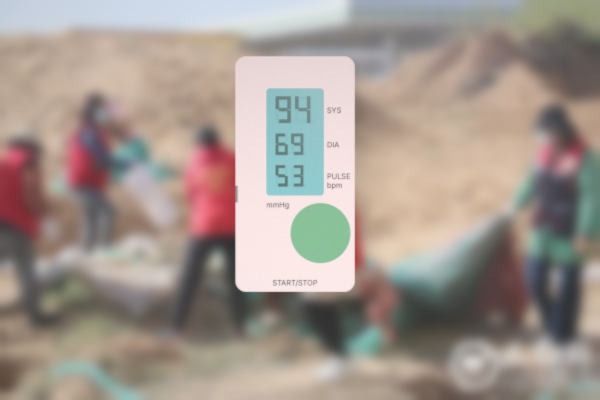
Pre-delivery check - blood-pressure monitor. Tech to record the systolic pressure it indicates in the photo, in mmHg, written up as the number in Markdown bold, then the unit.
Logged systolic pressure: **94** mmHg
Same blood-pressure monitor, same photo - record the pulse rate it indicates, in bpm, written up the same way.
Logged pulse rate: **53** bpm
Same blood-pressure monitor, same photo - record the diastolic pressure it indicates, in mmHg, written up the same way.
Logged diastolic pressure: **69** mmHg
